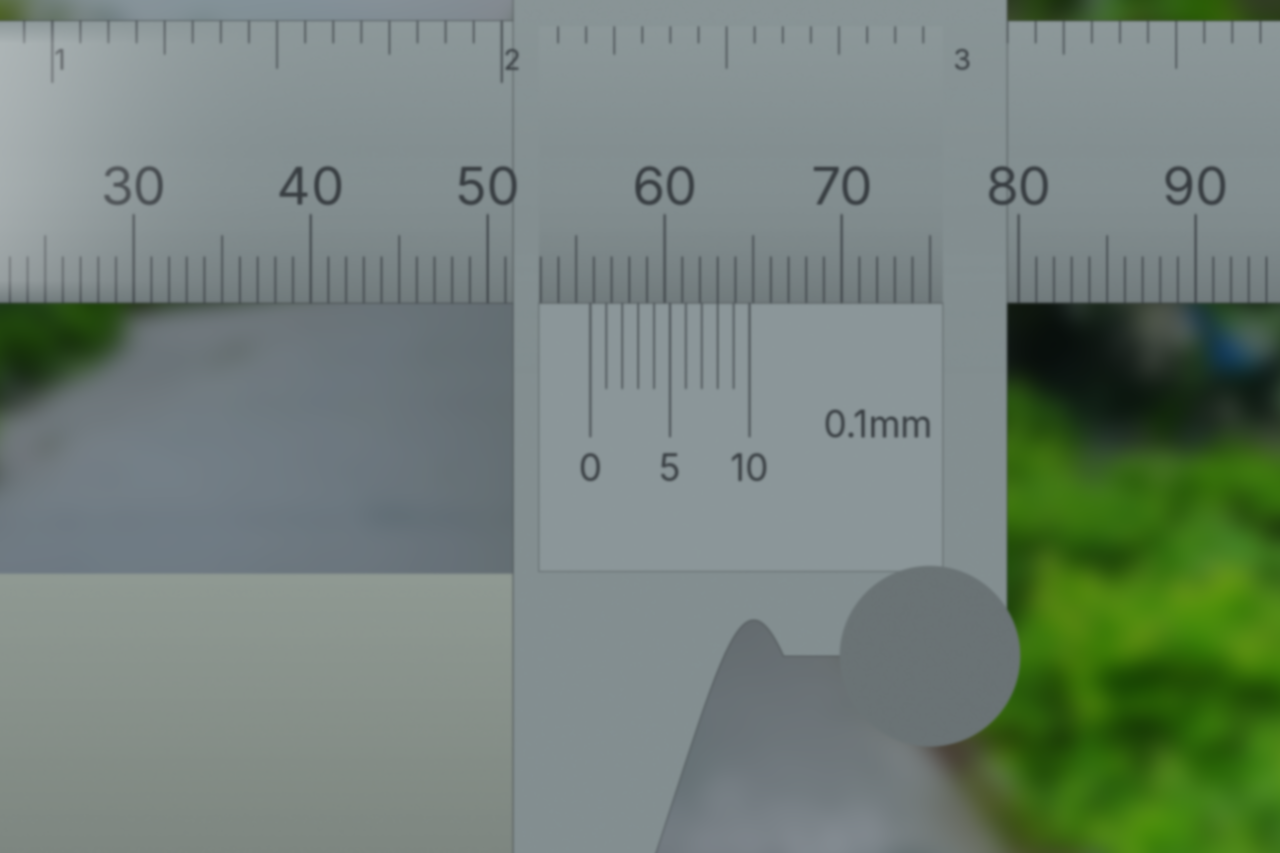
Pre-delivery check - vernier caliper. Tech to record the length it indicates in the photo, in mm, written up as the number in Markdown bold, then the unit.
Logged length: **55.8** mm
